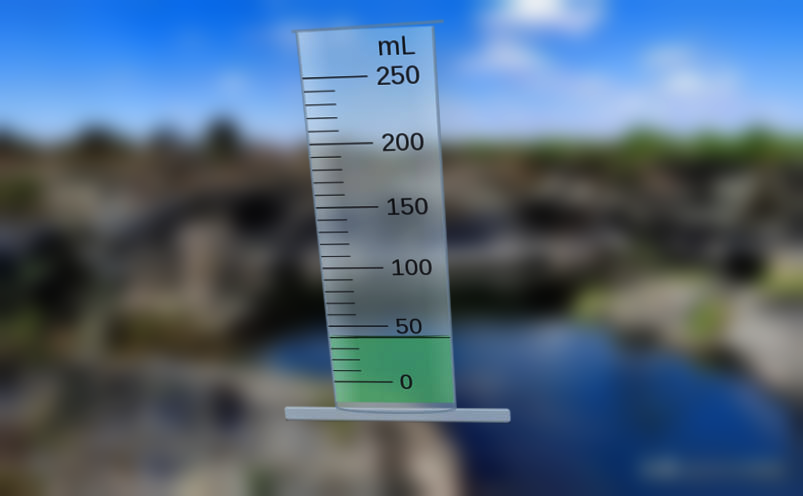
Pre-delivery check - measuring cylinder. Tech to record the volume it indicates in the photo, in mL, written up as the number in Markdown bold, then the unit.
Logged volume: **40** mL
